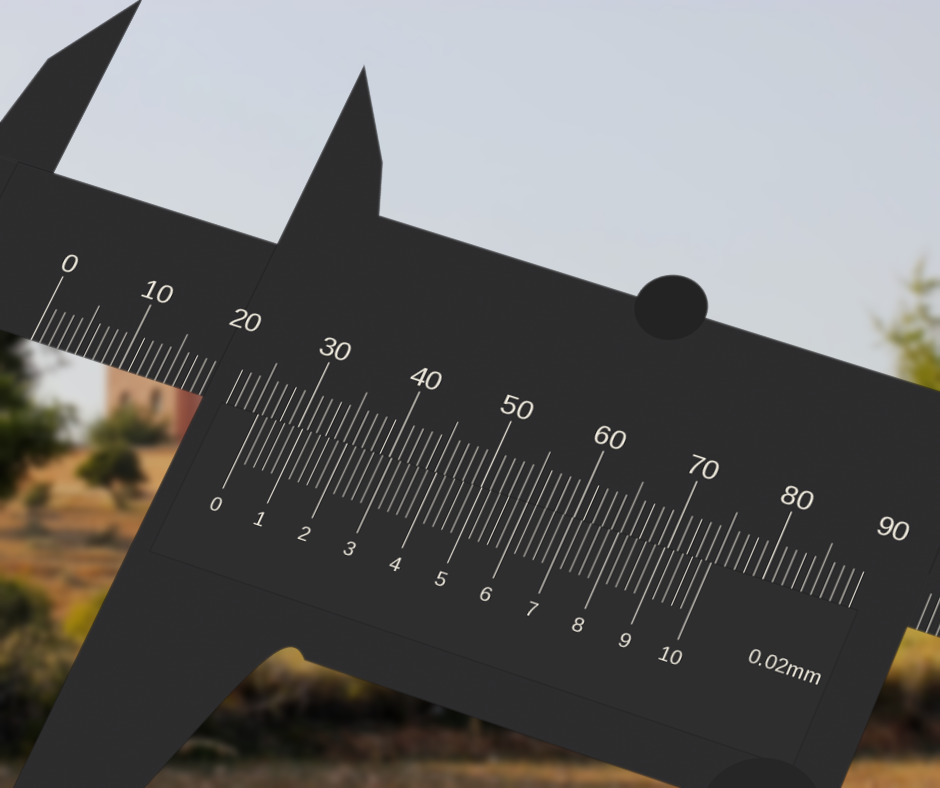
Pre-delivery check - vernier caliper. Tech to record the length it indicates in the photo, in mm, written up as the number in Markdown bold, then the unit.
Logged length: **25.6** mm
